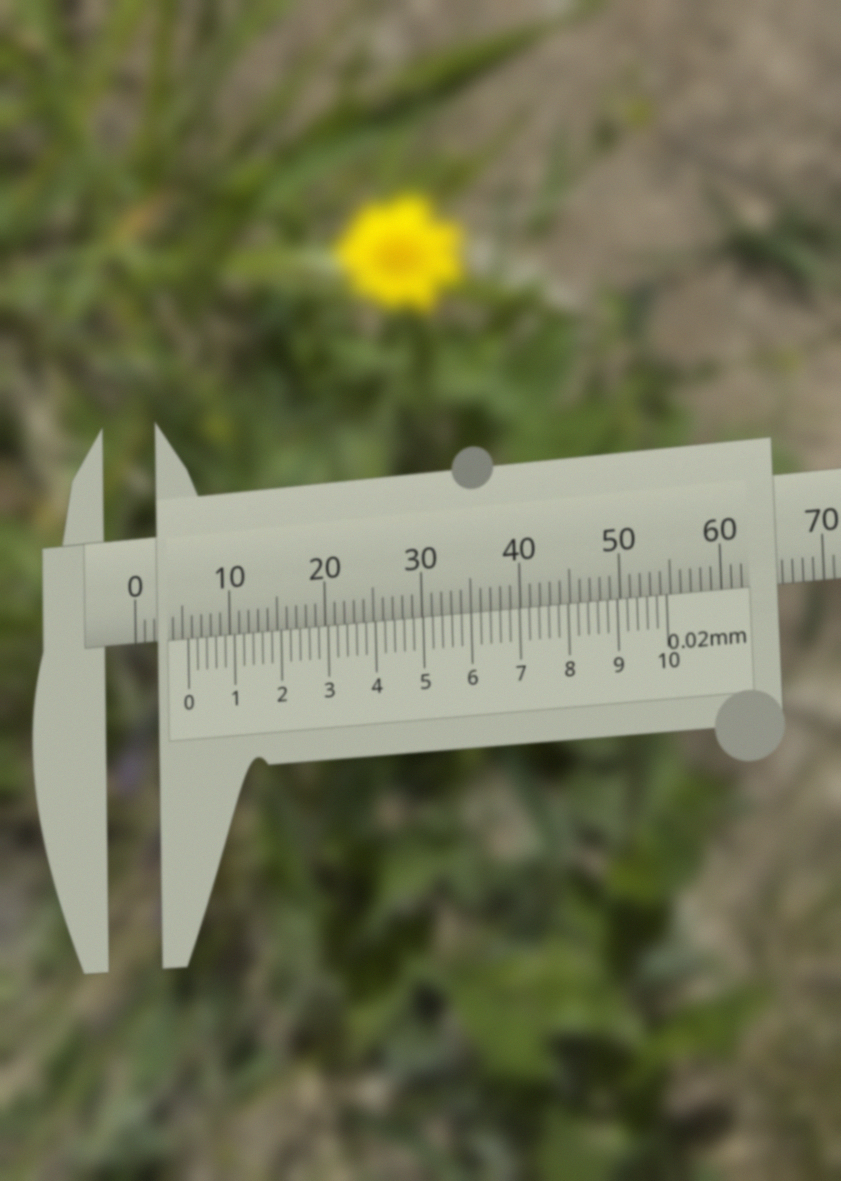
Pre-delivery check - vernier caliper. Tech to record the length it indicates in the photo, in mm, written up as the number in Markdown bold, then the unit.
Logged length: **5.6** mm
